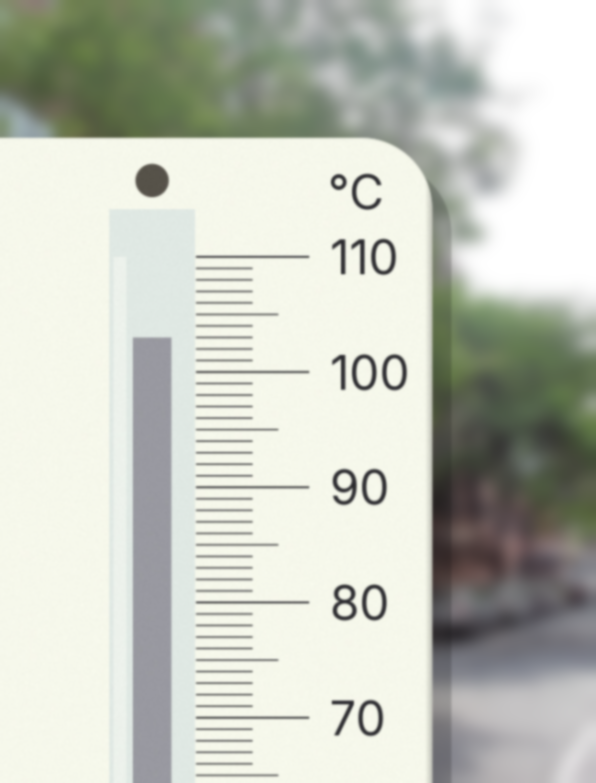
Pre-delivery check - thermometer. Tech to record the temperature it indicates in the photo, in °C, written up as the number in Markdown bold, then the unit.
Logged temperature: **103** °C
